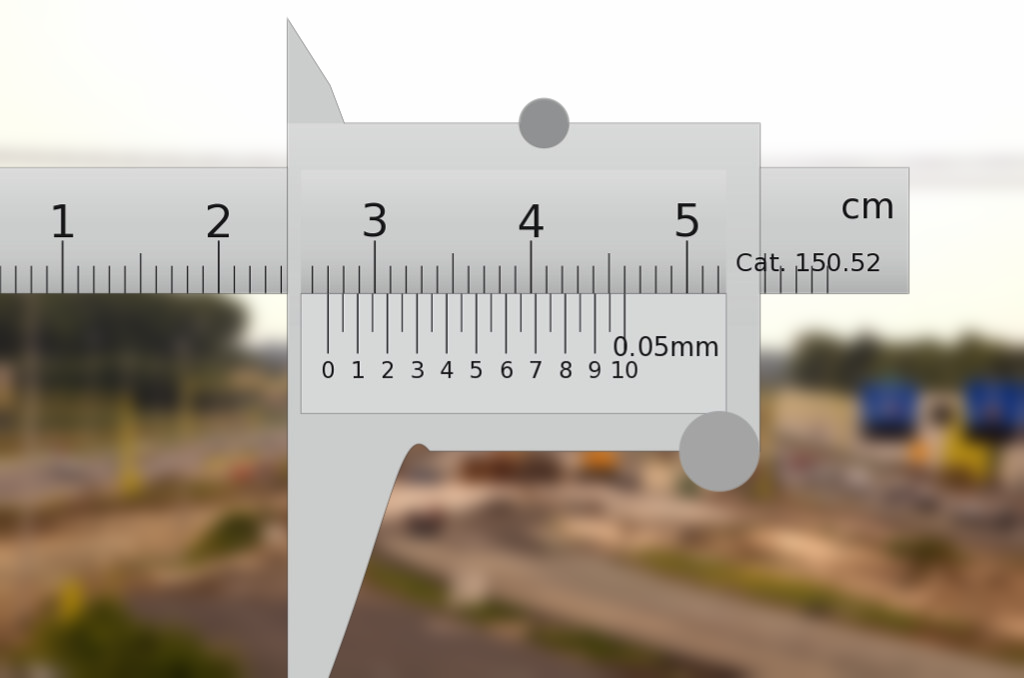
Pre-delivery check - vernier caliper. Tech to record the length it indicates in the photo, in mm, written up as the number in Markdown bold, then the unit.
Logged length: **27.0** mm
